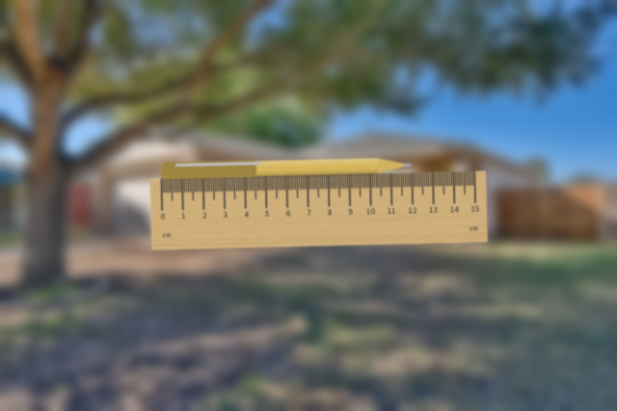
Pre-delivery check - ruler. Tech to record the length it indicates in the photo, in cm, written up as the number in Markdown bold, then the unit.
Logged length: **12** cm
